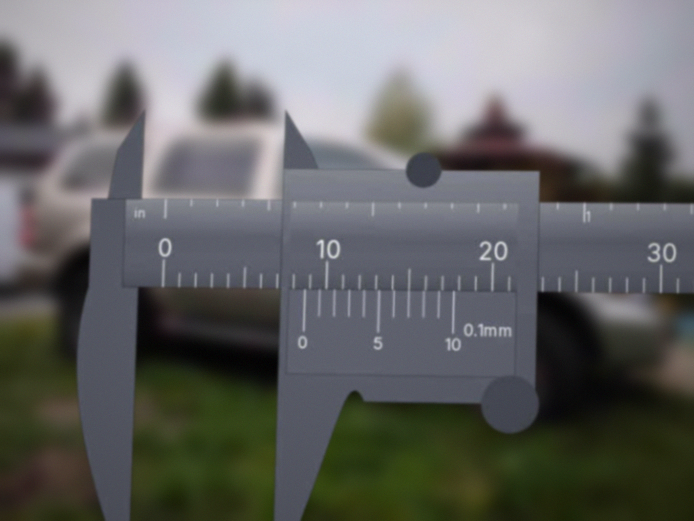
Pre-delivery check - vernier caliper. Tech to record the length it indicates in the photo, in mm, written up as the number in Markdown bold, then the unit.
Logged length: **8.7** mm
